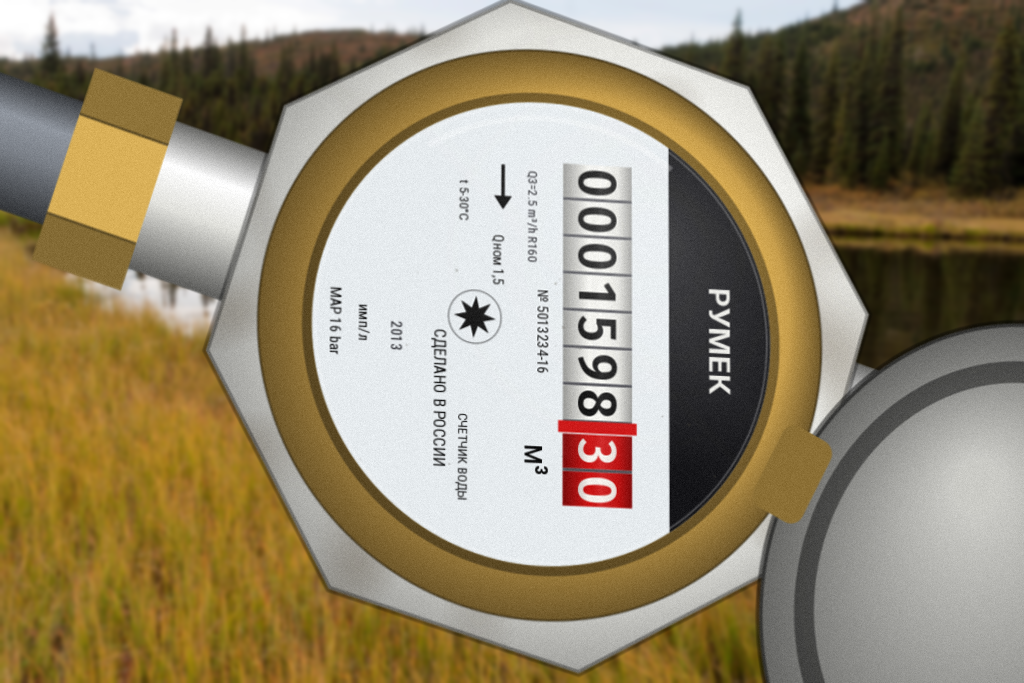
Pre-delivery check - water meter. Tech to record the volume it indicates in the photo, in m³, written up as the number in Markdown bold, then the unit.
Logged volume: **1598.30** m³
